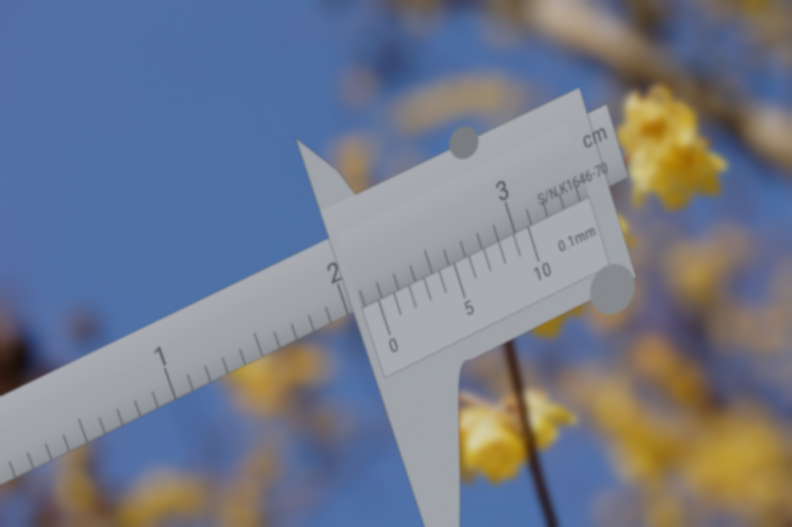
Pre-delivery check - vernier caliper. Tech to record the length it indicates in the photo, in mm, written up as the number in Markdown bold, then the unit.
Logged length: **21.8** mm
